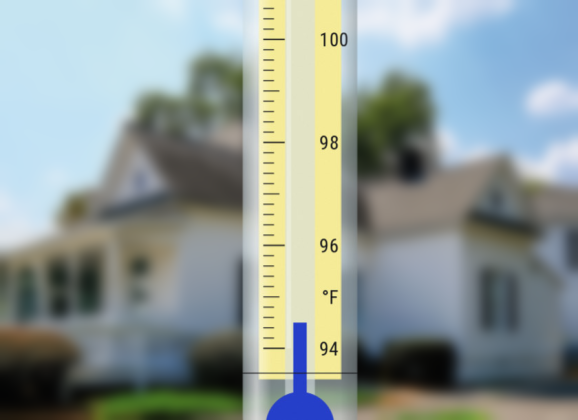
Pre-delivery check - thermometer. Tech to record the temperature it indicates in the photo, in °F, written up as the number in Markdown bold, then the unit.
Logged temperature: **94.5** °F
